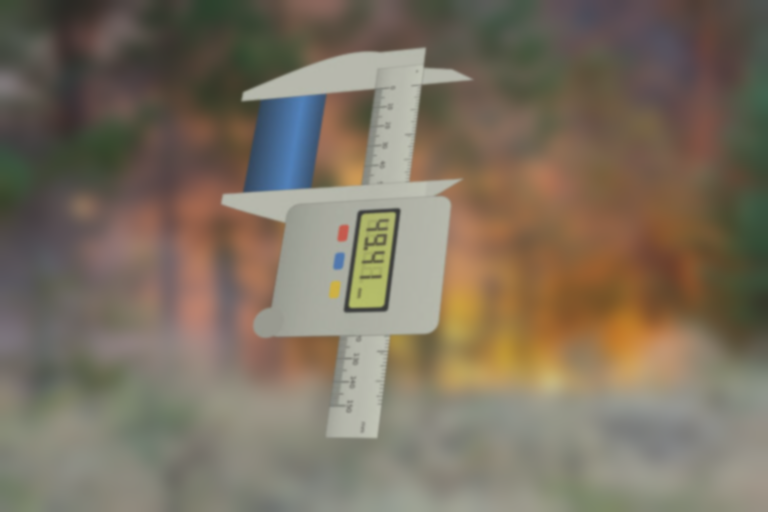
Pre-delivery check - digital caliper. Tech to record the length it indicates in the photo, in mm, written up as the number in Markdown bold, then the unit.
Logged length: **49.41** mm
